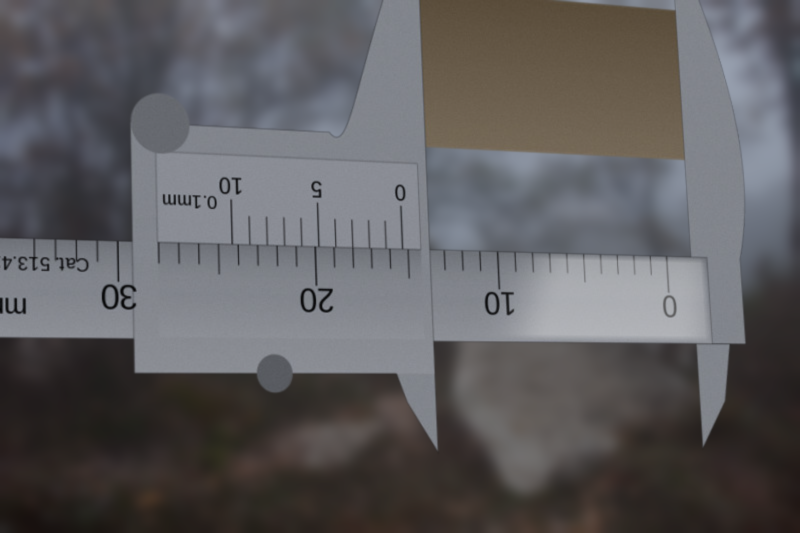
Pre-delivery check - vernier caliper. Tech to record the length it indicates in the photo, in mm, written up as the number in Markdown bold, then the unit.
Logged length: **15.3** mm
